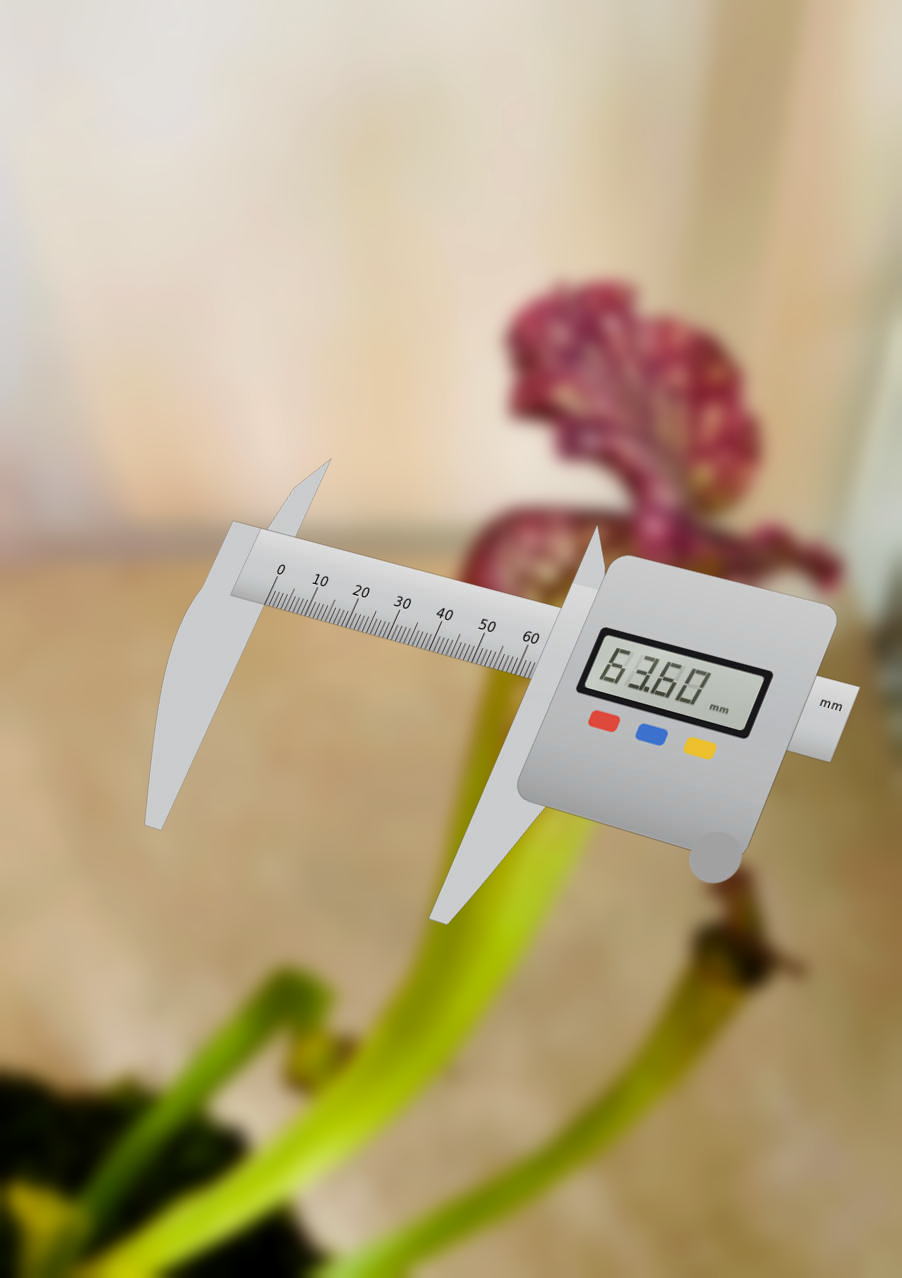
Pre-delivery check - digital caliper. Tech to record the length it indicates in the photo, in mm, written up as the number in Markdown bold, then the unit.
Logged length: **63.60** mm
